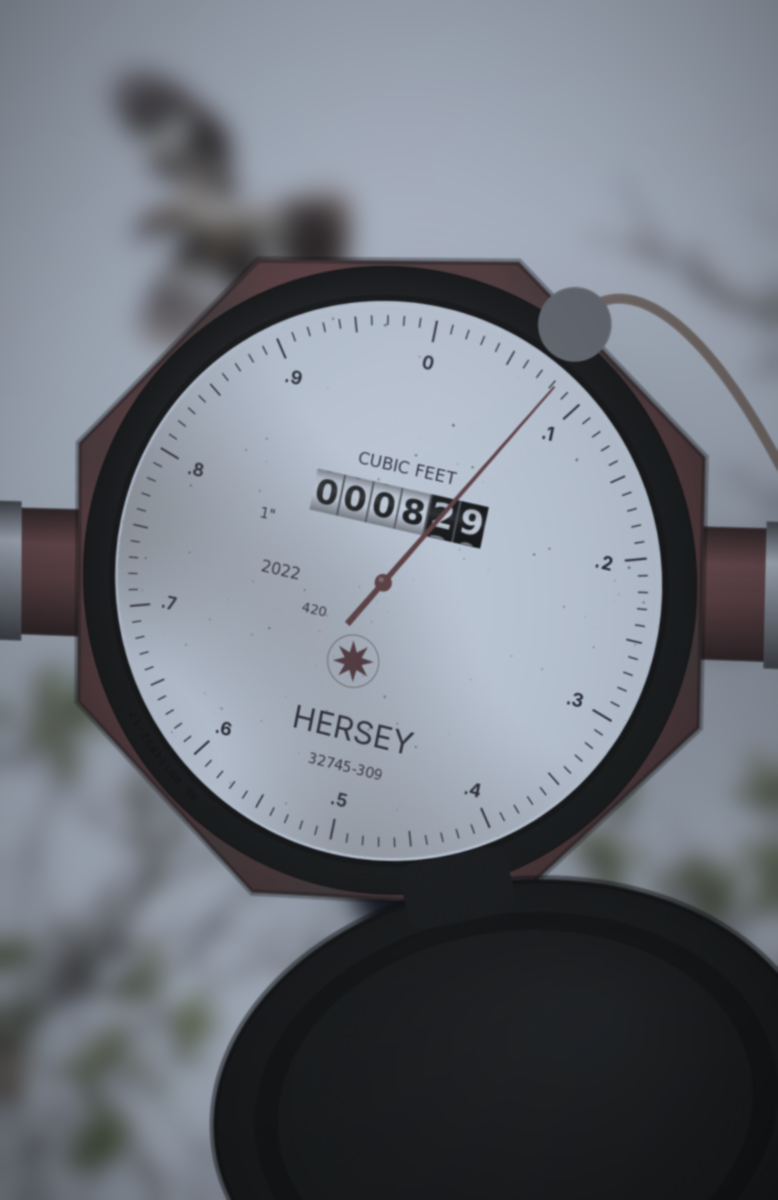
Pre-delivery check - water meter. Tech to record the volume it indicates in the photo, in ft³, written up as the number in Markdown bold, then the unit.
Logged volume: **829.08** ft³
